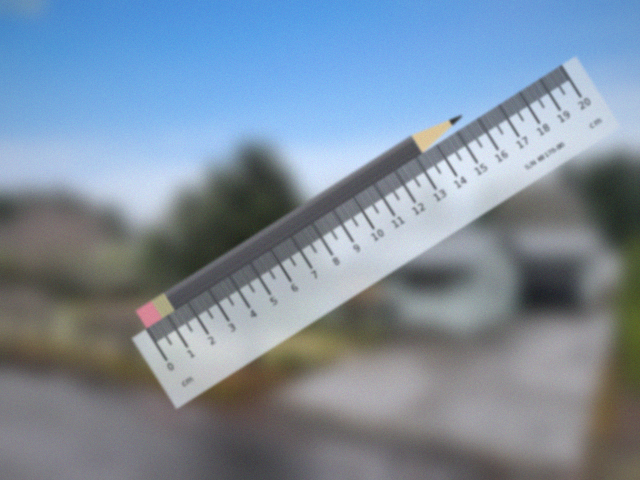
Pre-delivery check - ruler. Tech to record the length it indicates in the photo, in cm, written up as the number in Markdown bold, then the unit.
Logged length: **15.5** cm
